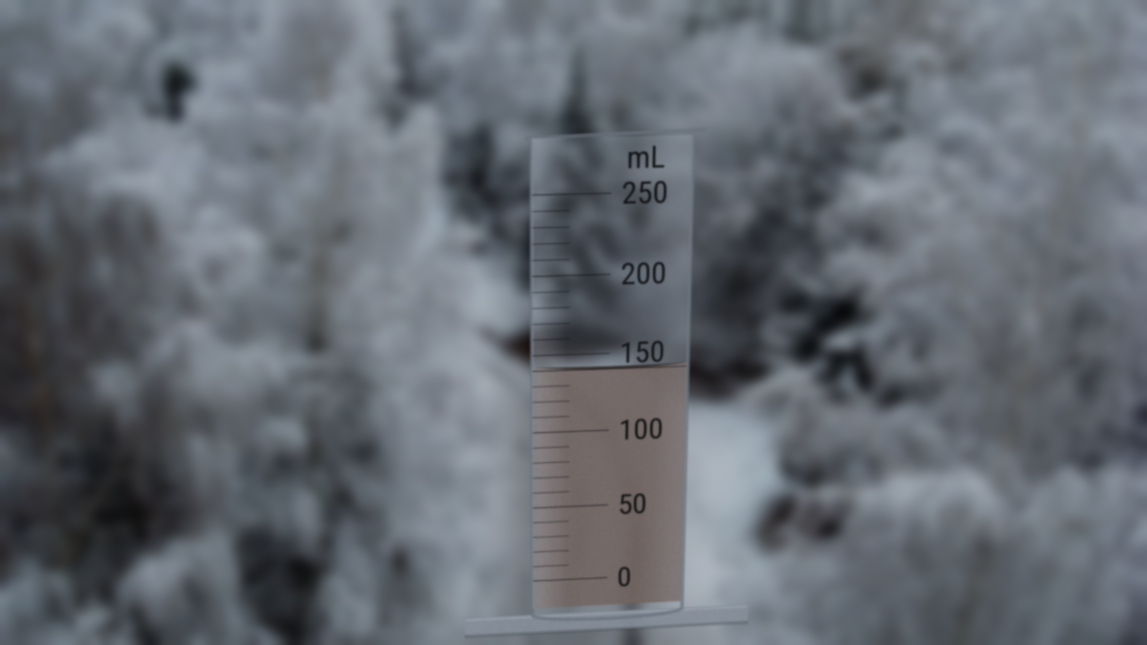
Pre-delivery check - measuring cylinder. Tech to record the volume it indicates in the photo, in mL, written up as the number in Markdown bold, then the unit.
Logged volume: **140** mL
